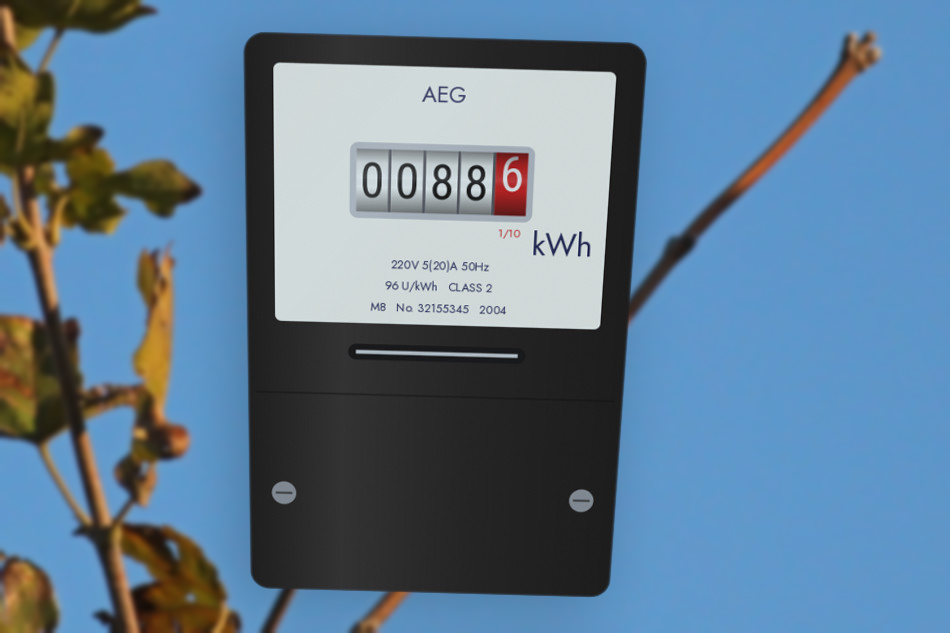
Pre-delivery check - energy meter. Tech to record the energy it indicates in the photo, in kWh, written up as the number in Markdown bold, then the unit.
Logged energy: **88.6** kWh
